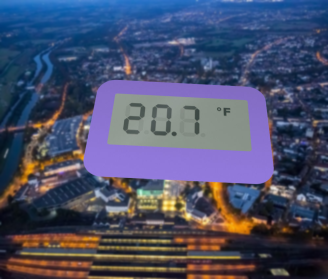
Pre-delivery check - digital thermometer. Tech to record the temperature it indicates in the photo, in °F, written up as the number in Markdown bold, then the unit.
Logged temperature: **20.7** °F
